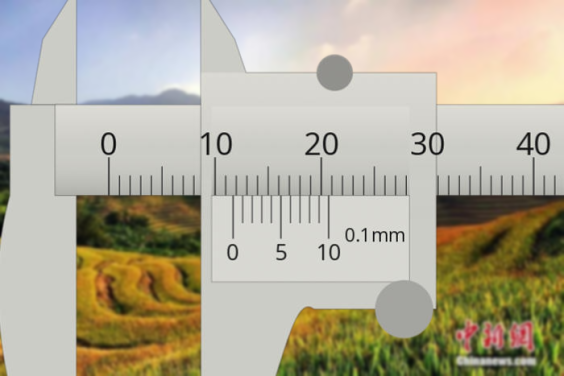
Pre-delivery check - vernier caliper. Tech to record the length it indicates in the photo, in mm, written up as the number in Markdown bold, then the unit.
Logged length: **11.7** mm
